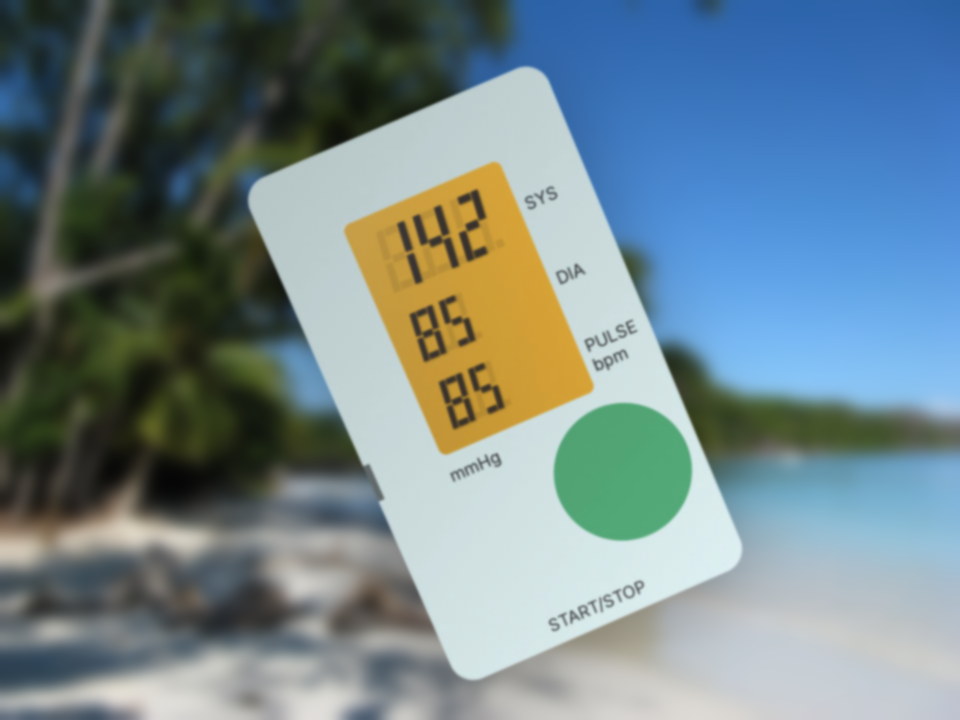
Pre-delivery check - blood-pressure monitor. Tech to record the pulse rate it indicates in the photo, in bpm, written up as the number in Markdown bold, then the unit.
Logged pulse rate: **85** bpm
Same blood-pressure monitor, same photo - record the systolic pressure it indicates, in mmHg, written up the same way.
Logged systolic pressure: **142** mmHg
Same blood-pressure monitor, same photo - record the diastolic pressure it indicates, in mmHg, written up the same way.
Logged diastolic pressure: **85** mmHg
